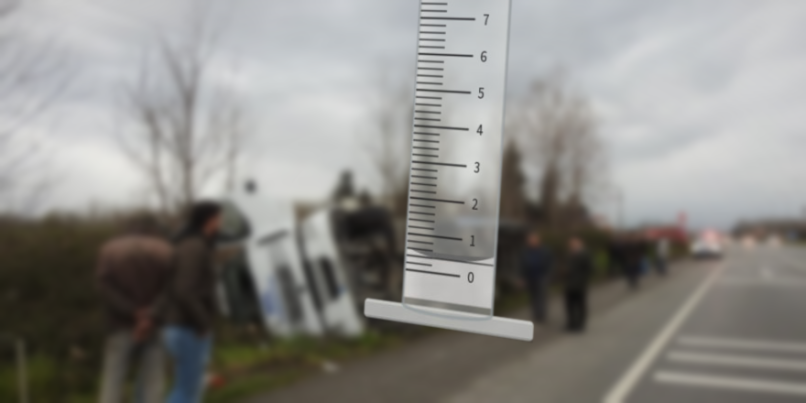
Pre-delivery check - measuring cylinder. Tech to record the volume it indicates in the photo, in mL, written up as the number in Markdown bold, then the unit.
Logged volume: **0.4** mL
